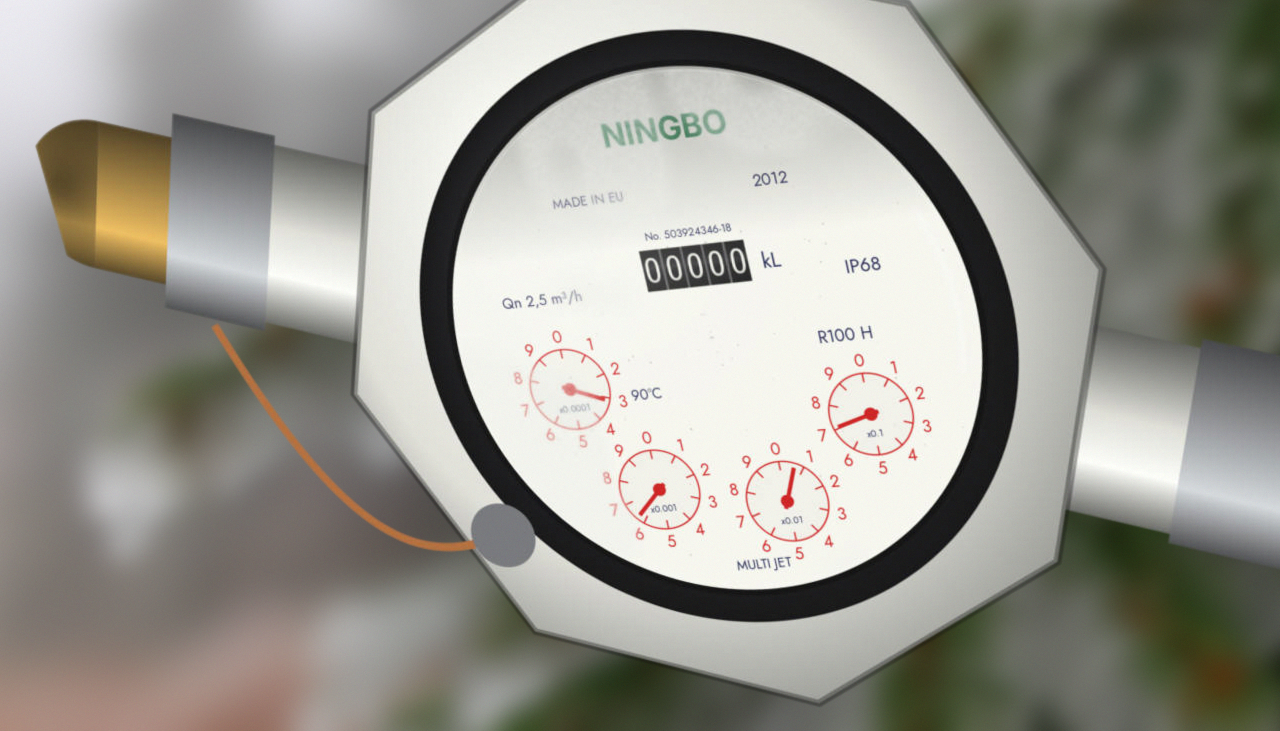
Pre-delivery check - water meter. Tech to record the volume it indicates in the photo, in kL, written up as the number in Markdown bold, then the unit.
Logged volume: **0.7063** kL
